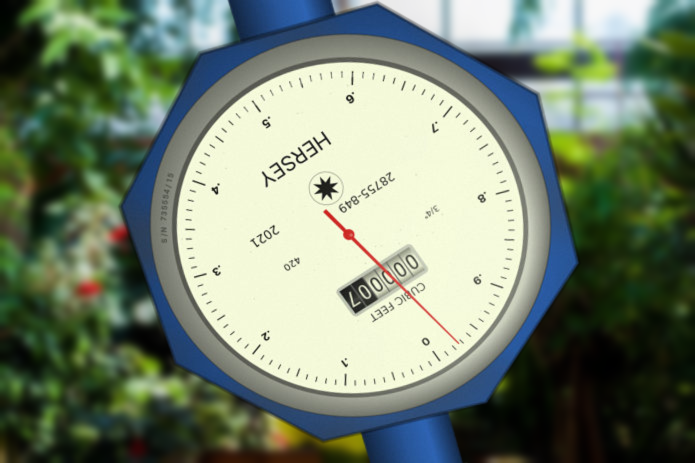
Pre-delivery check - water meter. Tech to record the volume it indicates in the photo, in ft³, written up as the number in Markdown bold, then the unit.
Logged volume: **6.97** ft³
